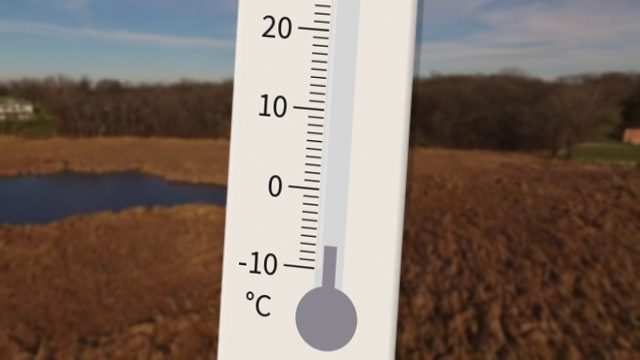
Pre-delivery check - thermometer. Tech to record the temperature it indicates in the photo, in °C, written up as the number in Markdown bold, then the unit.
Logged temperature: **-7** °C
